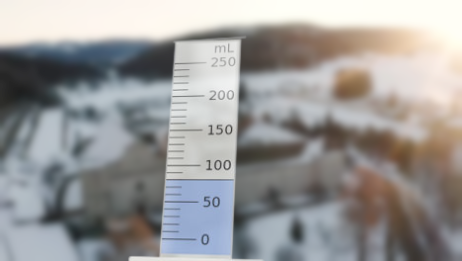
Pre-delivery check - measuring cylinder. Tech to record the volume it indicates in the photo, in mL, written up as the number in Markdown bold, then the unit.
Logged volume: **80** mL
